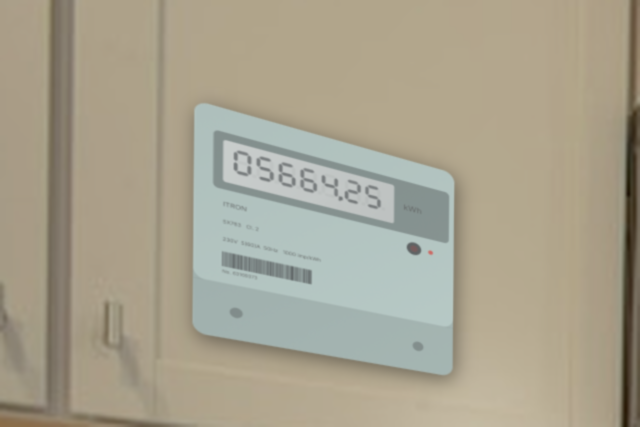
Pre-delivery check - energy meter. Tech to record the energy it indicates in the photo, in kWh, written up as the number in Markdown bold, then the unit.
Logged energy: **5664.25** kWh
